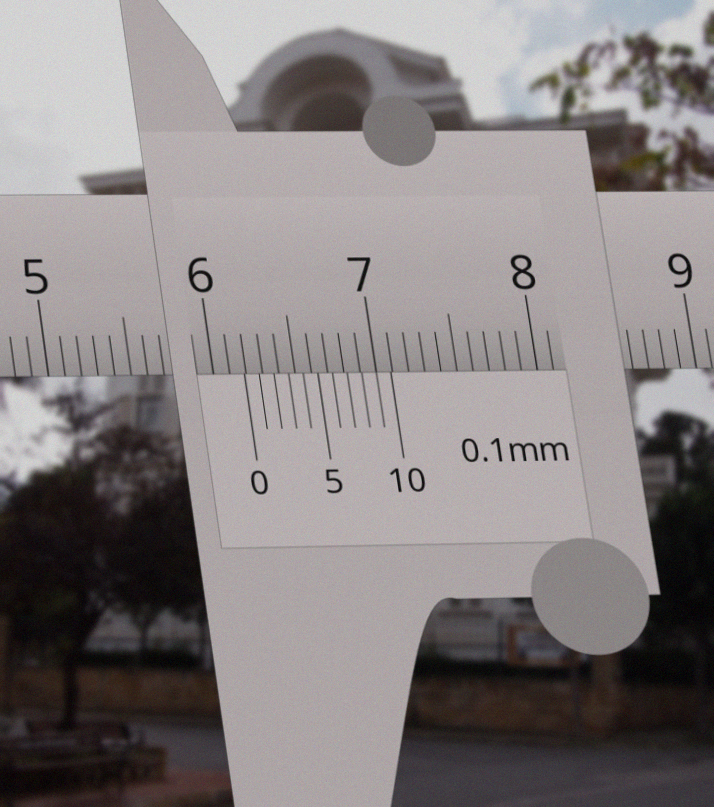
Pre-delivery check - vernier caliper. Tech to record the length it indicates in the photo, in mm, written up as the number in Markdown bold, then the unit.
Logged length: **61.9** mm
